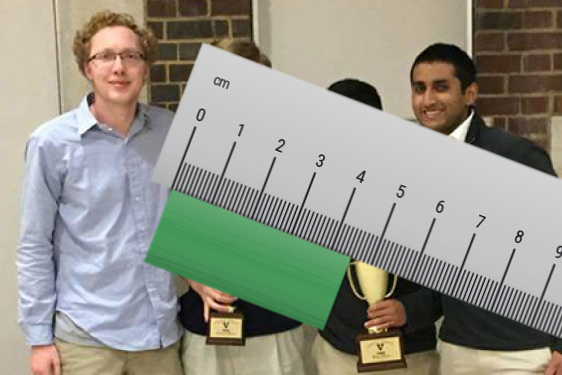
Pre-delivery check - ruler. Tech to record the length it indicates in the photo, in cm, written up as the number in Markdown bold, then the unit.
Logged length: **4.5** cm
